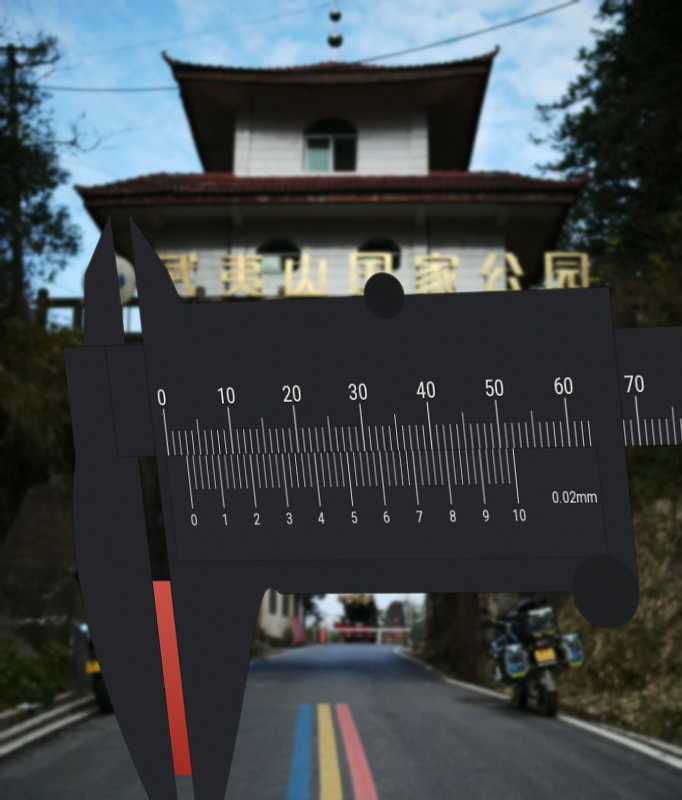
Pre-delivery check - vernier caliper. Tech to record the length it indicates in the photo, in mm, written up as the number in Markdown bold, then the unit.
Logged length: **2.8** mm
